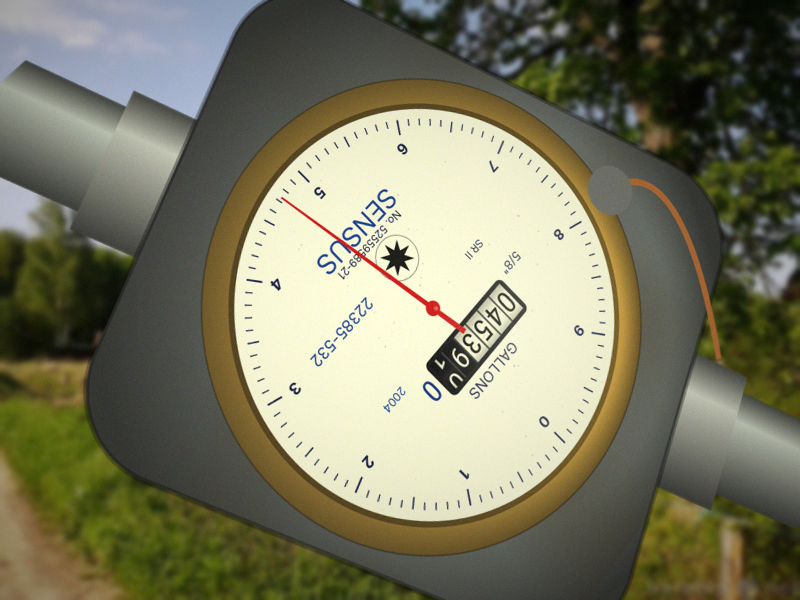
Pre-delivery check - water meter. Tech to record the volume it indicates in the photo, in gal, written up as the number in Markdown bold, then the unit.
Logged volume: **453904.7** gal
